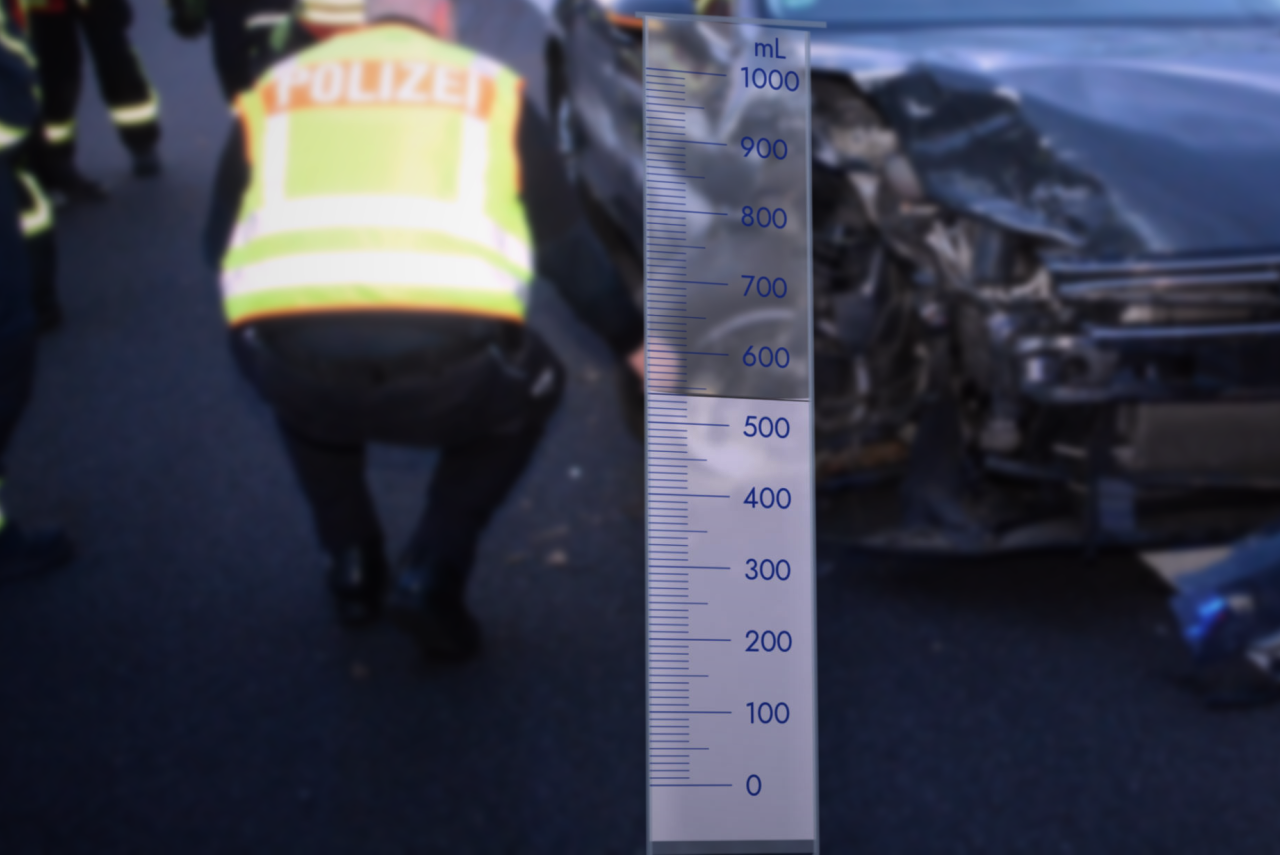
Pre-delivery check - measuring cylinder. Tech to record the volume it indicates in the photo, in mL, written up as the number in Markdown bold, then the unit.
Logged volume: **540** mL
